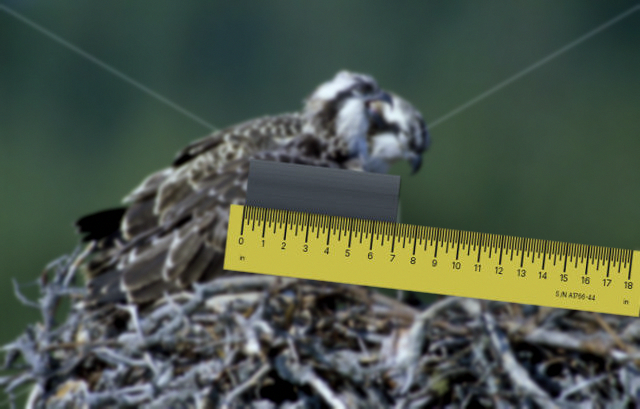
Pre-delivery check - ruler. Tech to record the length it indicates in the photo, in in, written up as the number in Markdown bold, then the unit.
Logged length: **7** in
